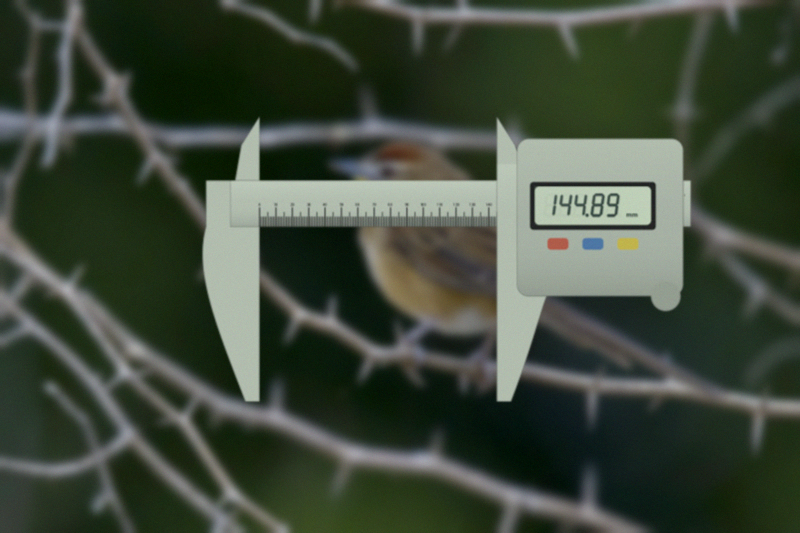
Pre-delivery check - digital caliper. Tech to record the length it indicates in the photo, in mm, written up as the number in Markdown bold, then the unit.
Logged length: **144.89** mm
